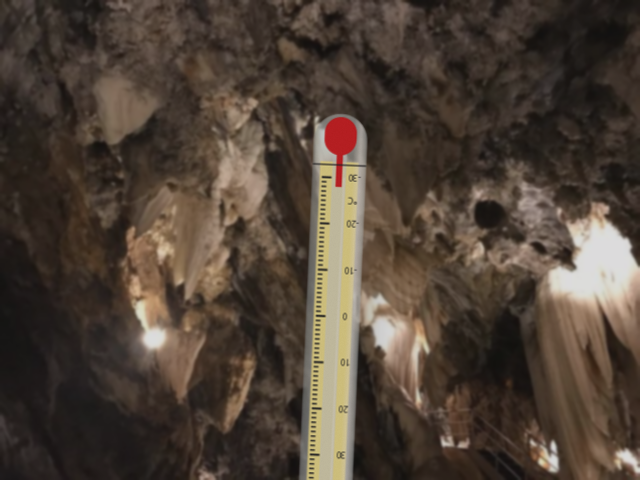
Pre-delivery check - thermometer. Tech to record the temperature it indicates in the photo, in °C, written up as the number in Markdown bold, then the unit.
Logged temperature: **-28** °C
